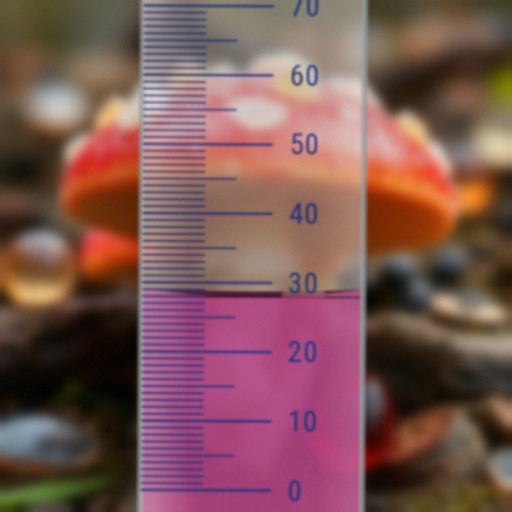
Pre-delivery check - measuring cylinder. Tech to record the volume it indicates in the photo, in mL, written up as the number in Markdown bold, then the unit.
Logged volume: **28** mL
